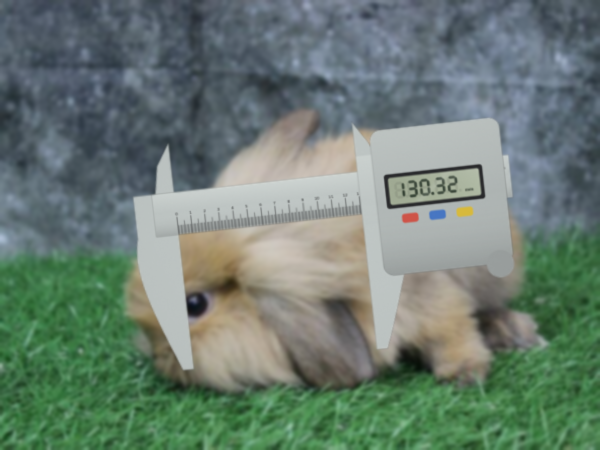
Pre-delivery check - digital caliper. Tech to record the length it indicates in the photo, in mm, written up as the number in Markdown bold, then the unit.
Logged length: **130.32** mm
